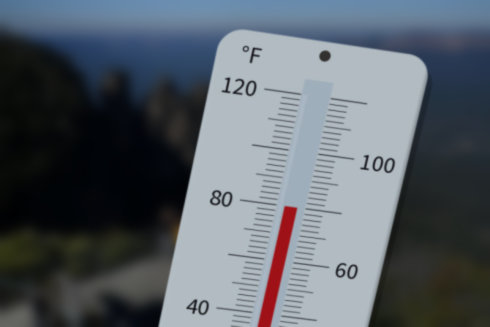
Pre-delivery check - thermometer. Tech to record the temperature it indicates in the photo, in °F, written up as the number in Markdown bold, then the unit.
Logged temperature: **80** °F
